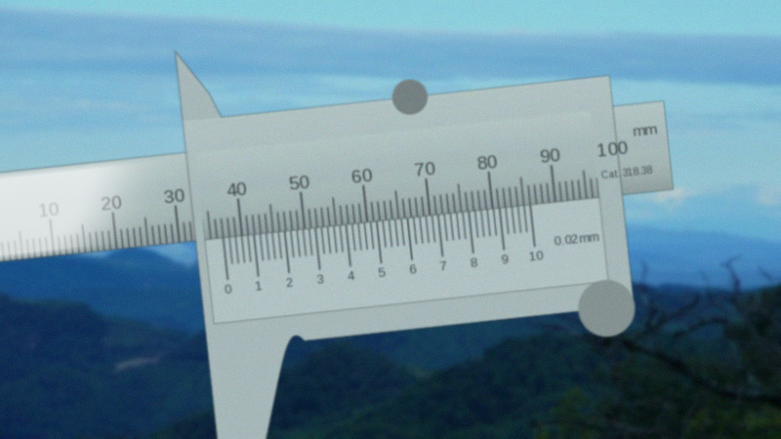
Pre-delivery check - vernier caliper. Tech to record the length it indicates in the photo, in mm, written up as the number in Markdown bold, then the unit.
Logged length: **37.0** mm
